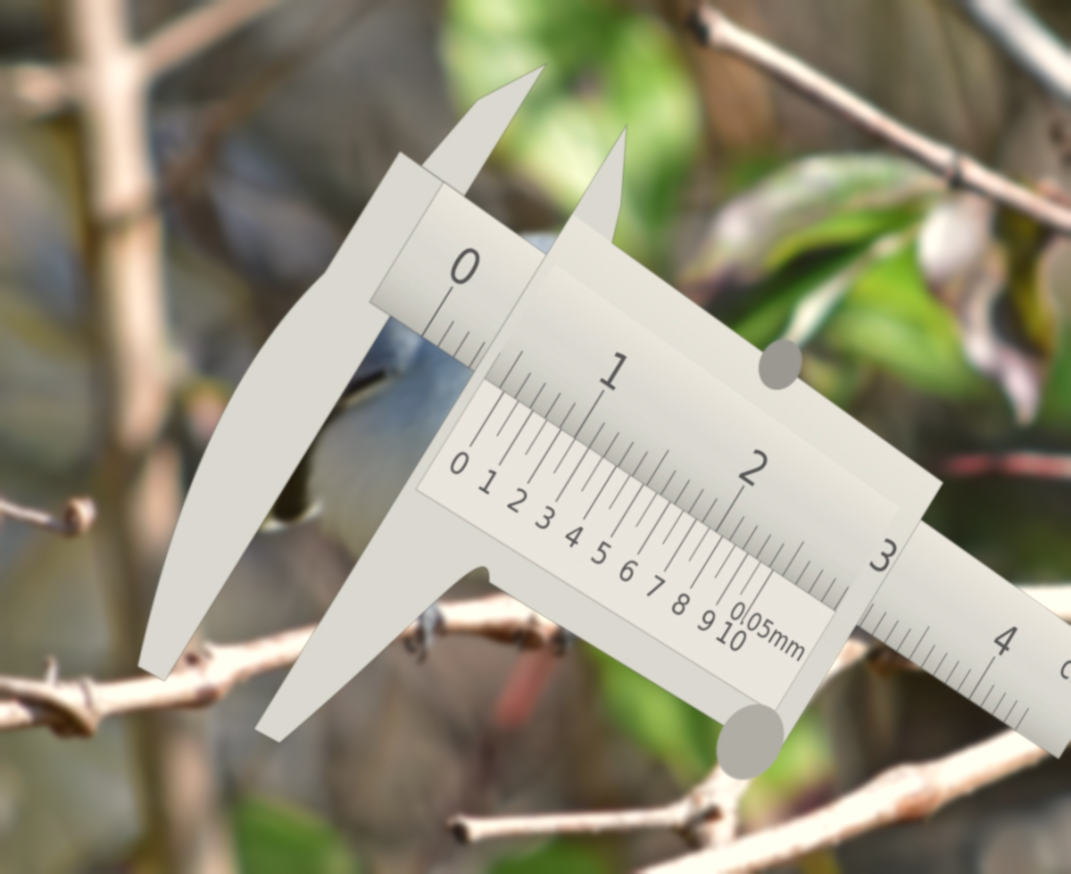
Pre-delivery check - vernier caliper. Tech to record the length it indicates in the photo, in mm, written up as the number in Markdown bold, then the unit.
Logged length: **5.3** mm
